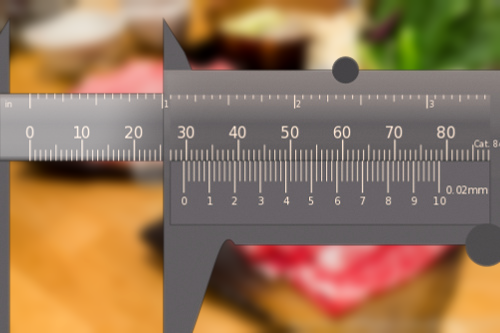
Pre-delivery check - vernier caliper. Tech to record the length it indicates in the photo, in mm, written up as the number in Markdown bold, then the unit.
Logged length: **29.5** mm
